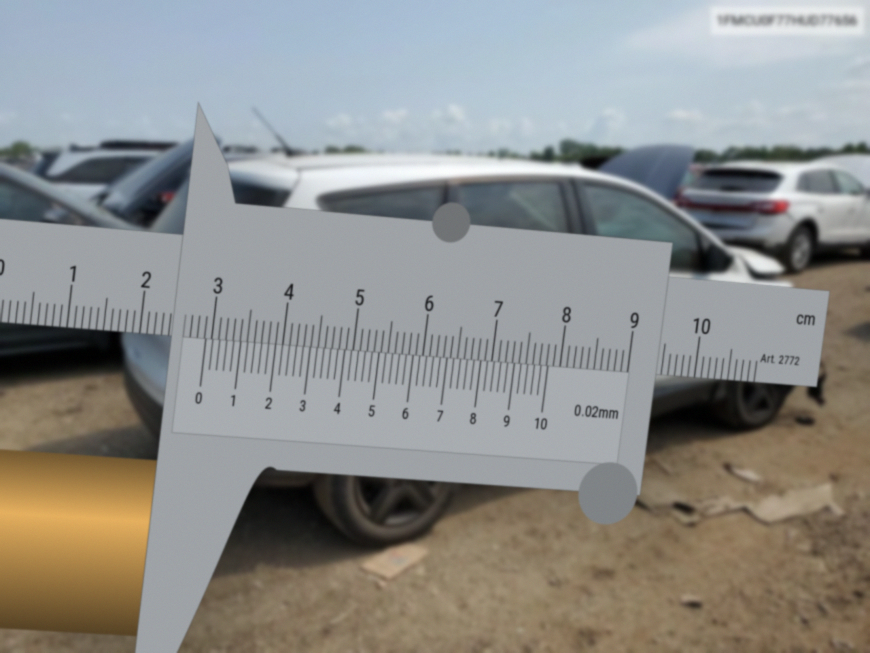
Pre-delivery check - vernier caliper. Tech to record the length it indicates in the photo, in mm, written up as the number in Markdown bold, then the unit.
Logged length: **29.2** mm
